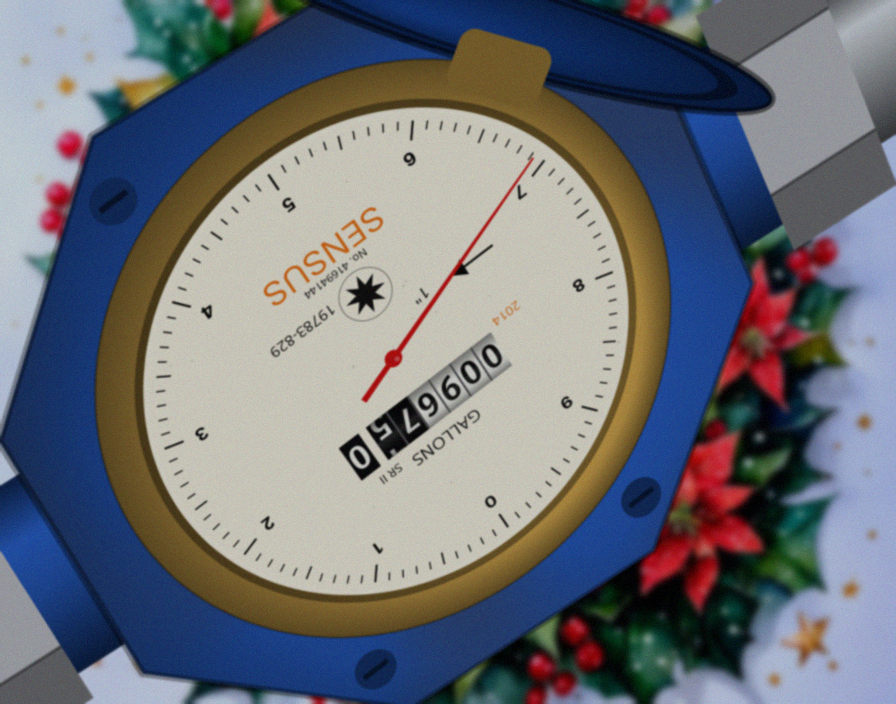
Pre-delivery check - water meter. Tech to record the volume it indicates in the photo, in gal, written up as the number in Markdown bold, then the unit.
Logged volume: **96746.9** gal
